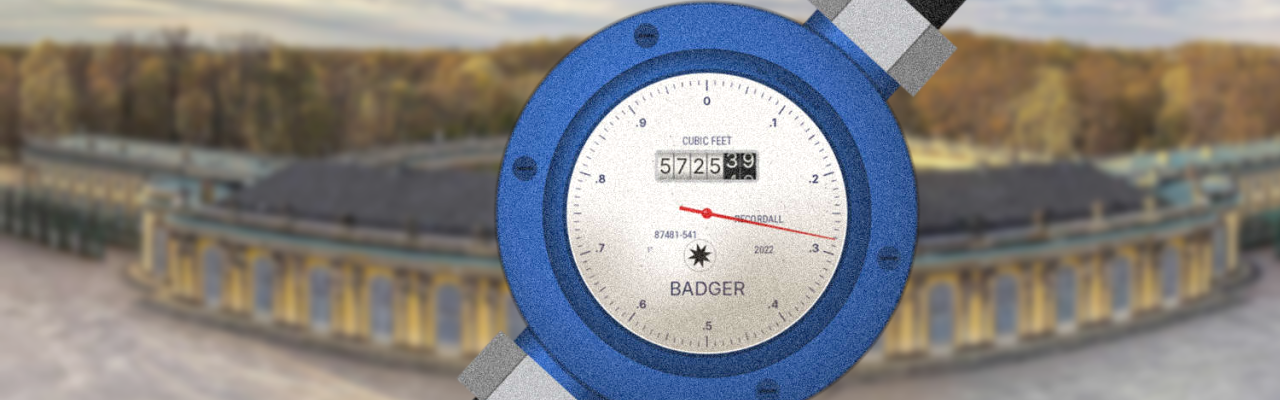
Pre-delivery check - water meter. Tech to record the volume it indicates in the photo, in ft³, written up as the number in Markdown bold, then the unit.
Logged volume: **572539.28** ft³
